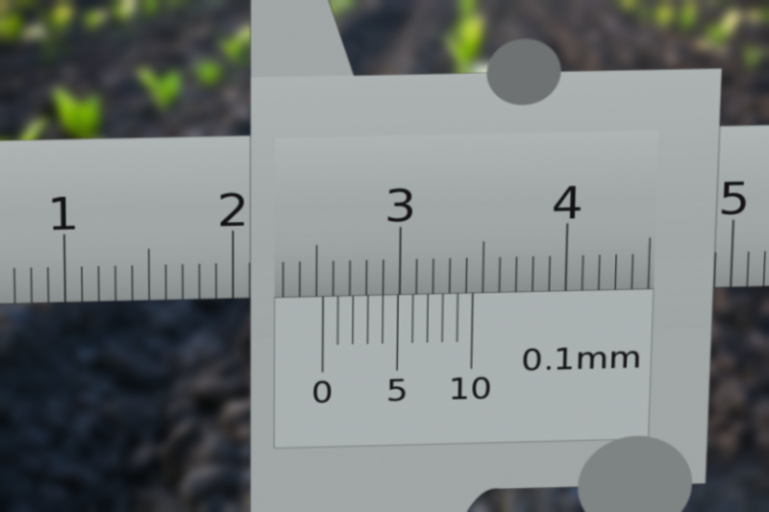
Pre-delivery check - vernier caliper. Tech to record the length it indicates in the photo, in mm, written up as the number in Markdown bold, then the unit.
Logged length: **25.4** mm
